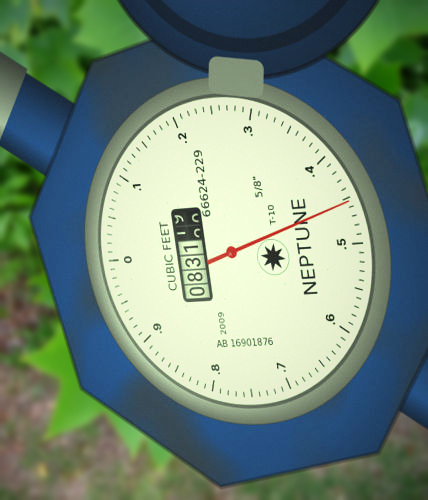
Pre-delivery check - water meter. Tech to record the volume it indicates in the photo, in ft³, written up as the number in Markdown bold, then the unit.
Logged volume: **83119.45** ft³
